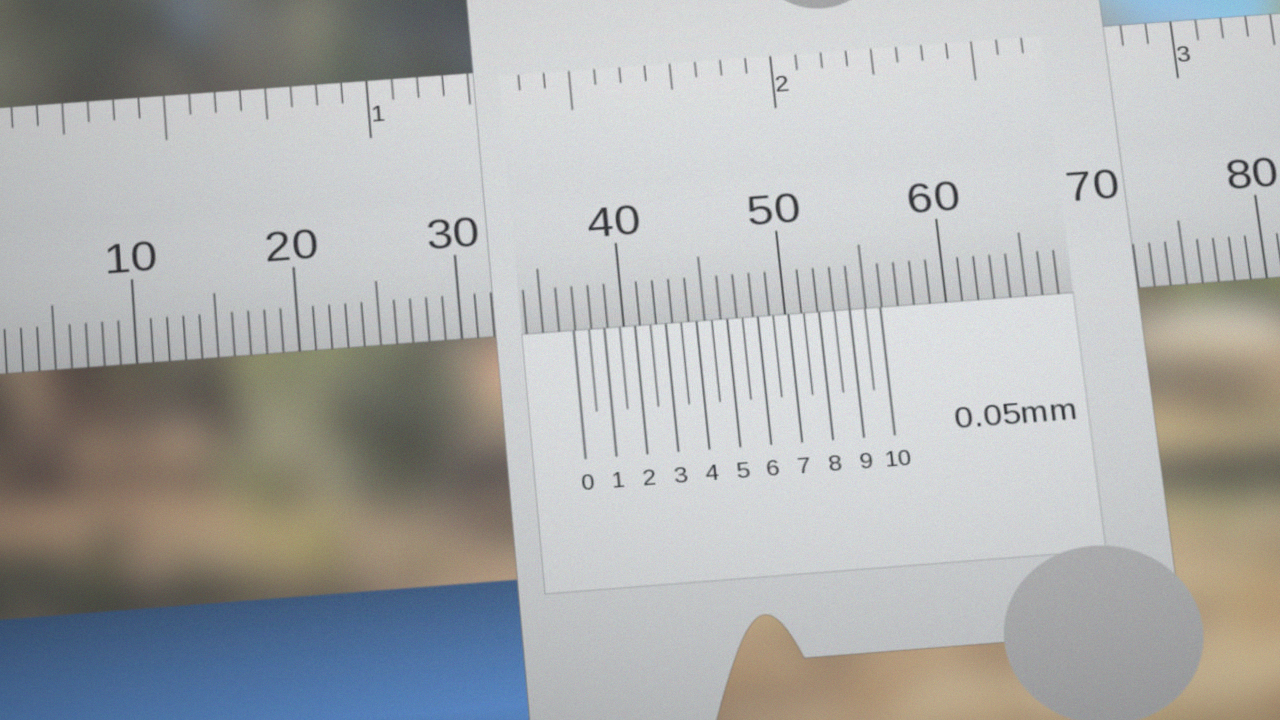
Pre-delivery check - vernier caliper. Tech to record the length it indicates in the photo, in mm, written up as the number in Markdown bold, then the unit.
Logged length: **36.9** mm
